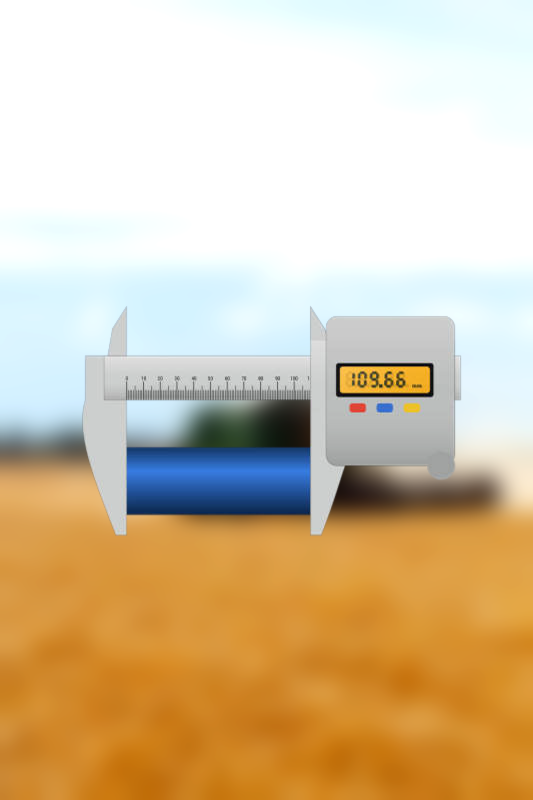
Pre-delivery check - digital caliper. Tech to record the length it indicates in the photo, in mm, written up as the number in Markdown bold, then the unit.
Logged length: **109.66** mm
